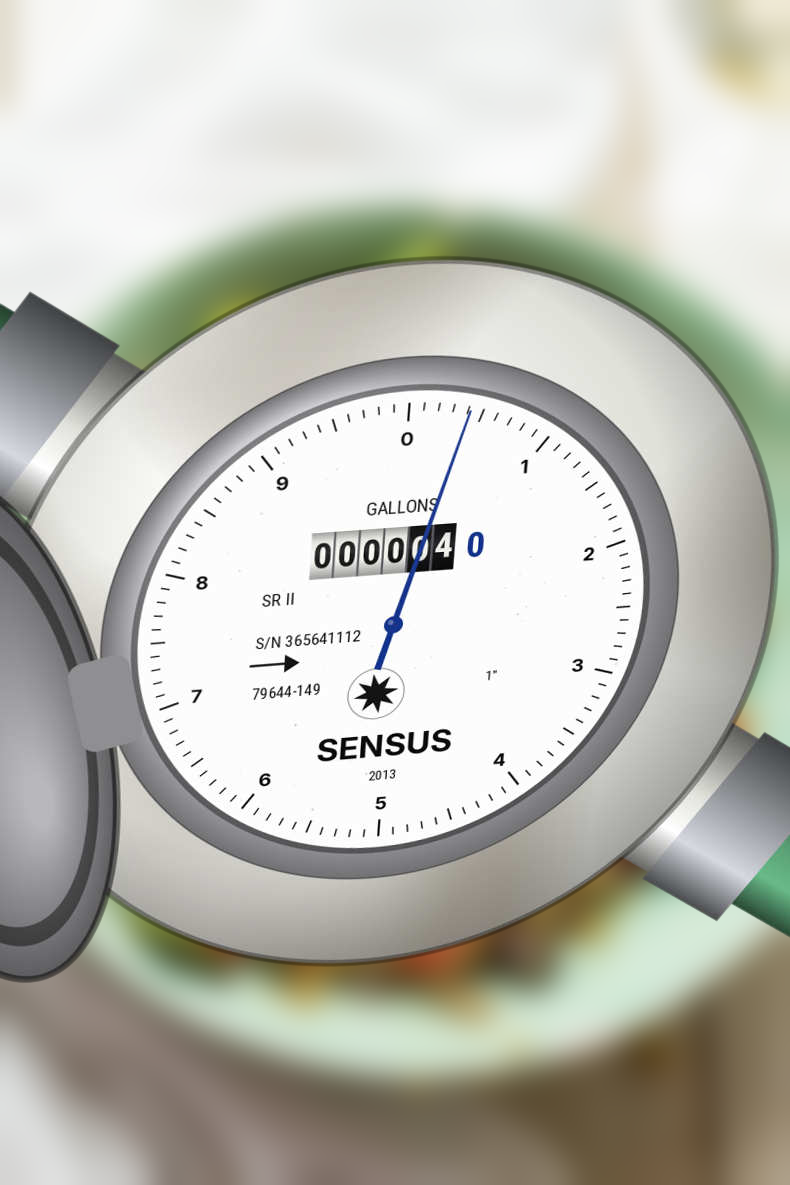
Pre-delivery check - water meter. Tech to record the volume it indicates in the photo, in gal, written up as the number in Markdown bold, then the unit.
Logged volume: **40.4** gal
